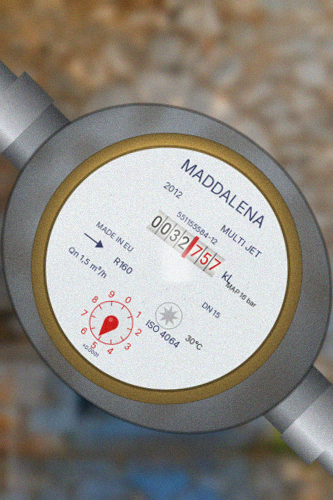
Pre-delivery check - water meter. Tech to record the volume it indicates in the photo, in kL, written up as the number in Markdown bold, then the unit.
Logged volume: **32.7575** kL
